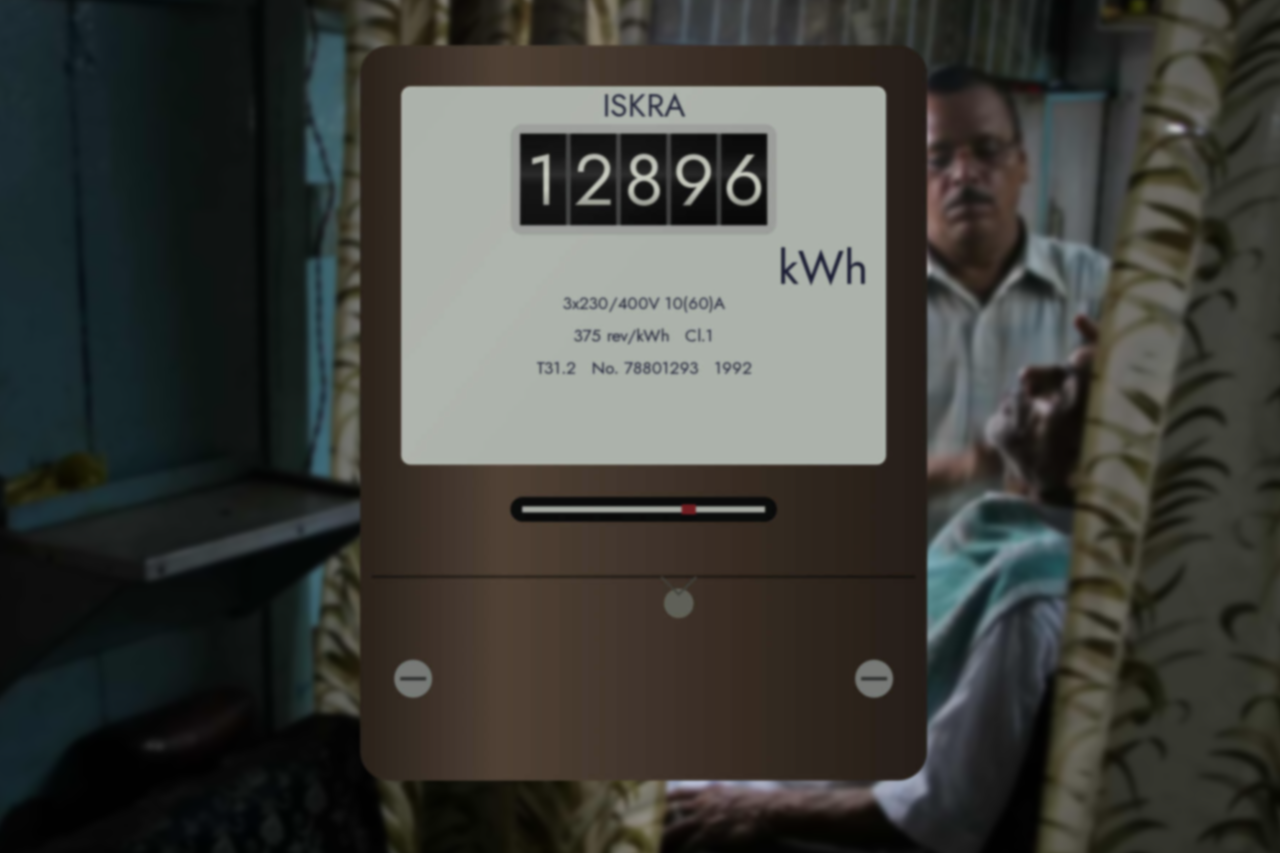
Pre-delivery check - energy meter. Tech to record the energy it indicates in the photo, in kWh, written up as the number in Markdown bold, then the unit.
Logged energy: **12896** kWh
